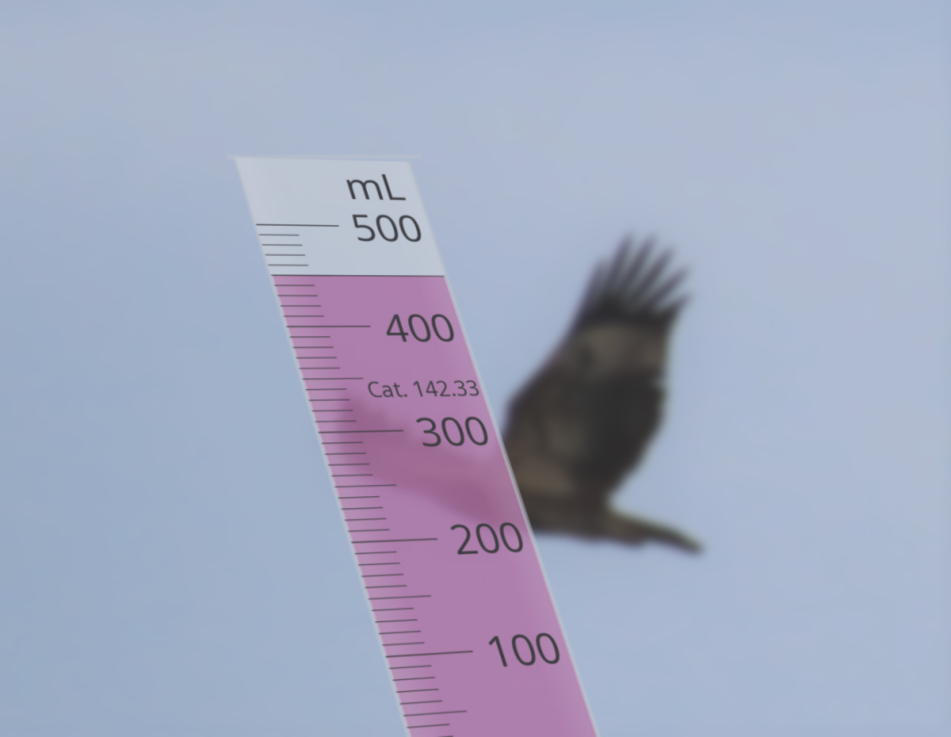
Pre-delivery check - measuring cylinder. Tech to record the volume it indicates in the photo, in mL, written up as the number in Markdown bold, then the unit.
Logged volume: **450** mL
